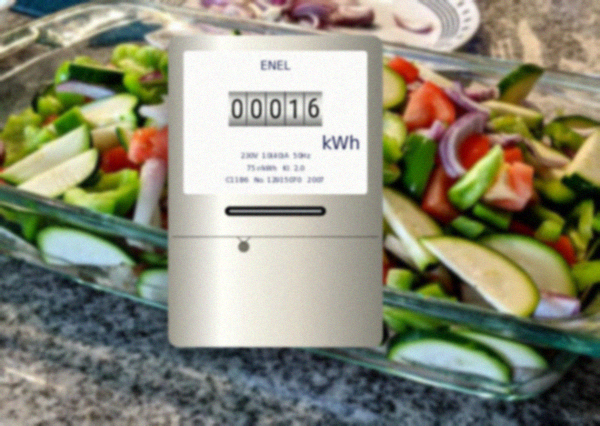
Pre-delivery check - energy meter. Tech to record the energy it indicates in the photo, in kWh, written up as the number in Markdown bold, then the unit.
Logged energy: **16** kWh
